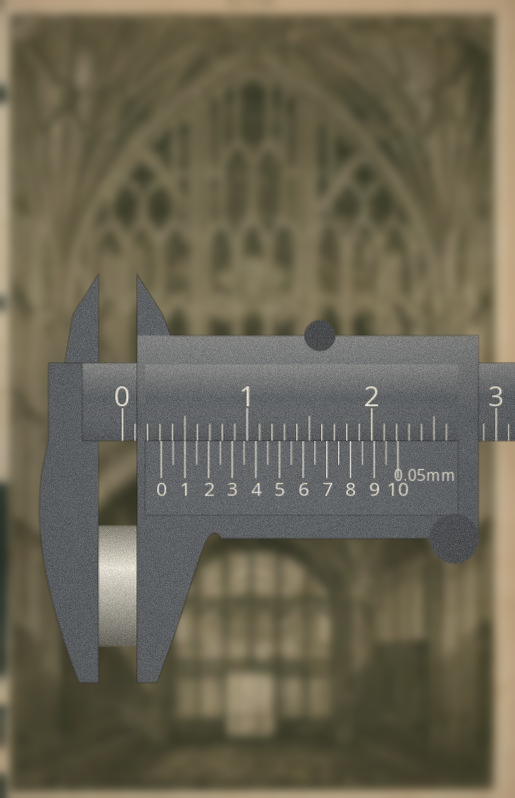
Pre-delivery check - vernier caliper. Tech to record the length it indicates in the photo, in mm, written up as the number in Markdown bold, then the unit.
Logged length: **3.1** mm
